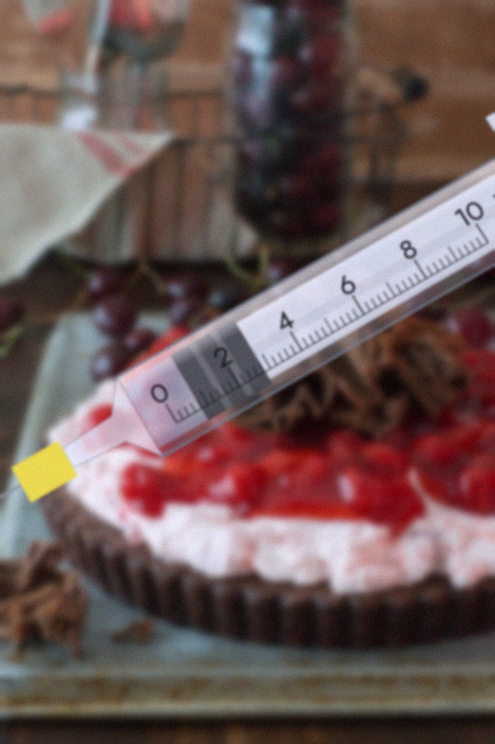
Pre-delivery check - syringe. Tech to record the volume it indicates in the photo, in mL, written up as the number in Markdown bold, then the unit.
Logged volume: **0.8** mL
